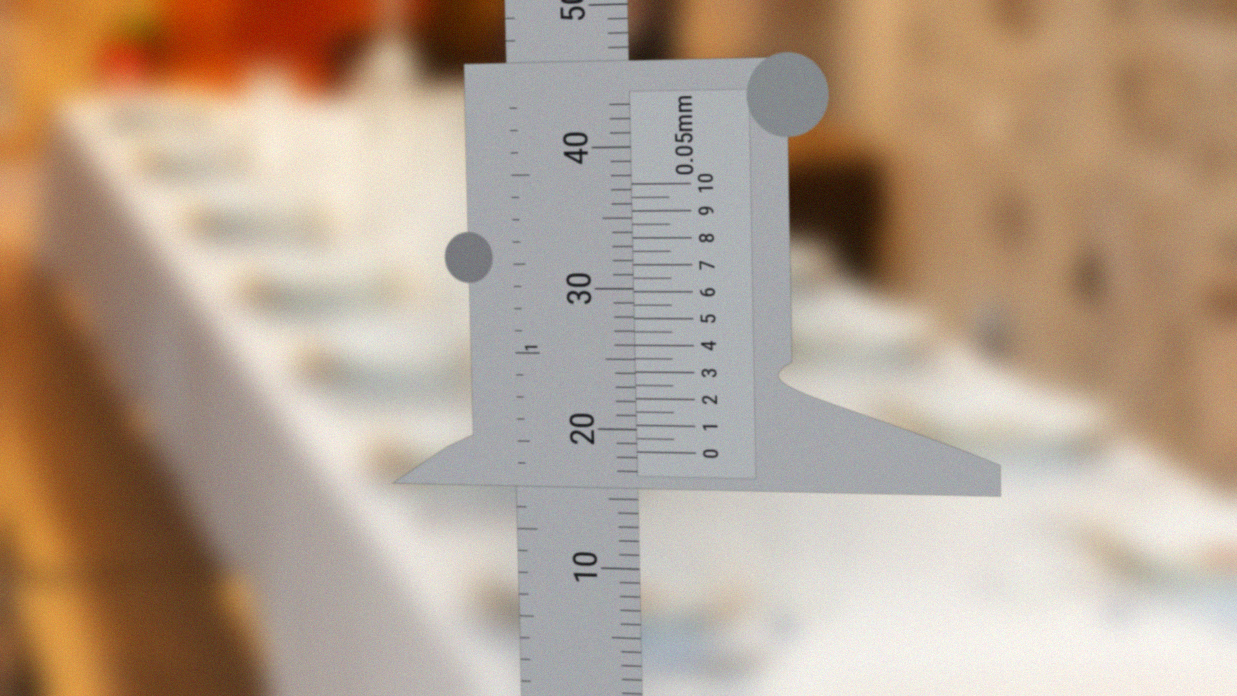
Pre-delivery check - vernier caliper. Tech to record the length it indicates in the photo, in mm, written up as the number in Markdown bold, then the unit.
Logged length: **18.4** mm
